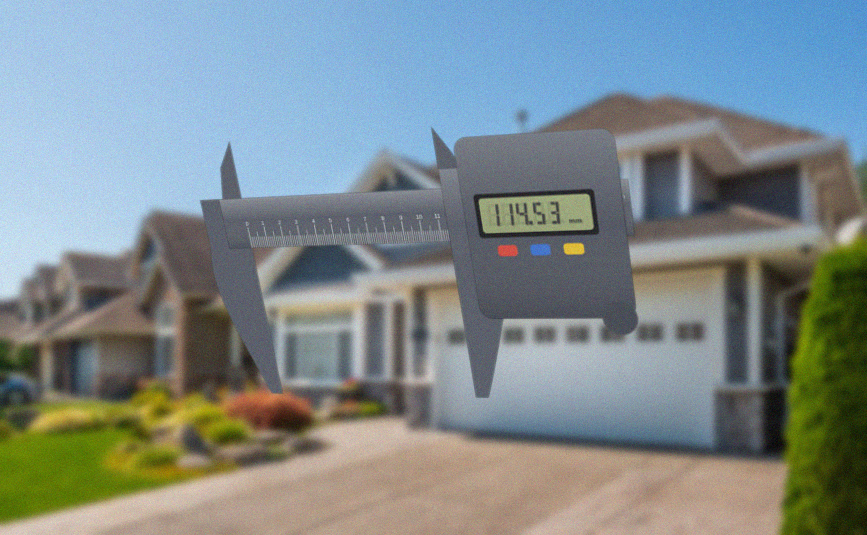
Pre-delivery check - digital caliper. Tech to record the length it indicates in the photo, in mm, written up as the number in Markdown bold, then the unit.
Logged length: **114.53** mm
